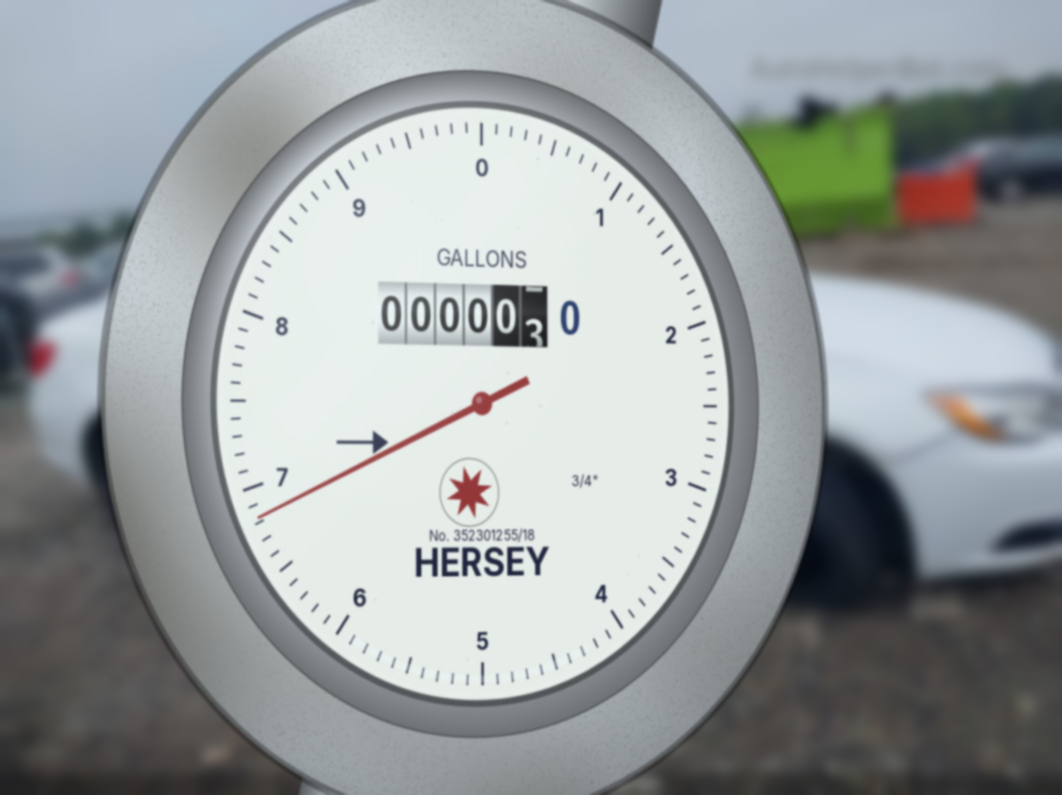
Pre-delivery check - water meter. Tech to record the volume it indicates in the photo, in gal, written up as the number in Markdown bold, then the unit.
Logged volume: **26.8** gal
